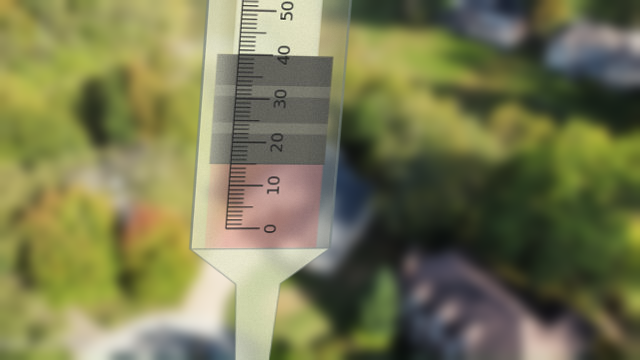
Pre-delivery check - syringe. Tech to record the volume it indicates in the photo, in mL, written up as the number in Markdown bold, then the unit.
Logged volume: **15** mL
